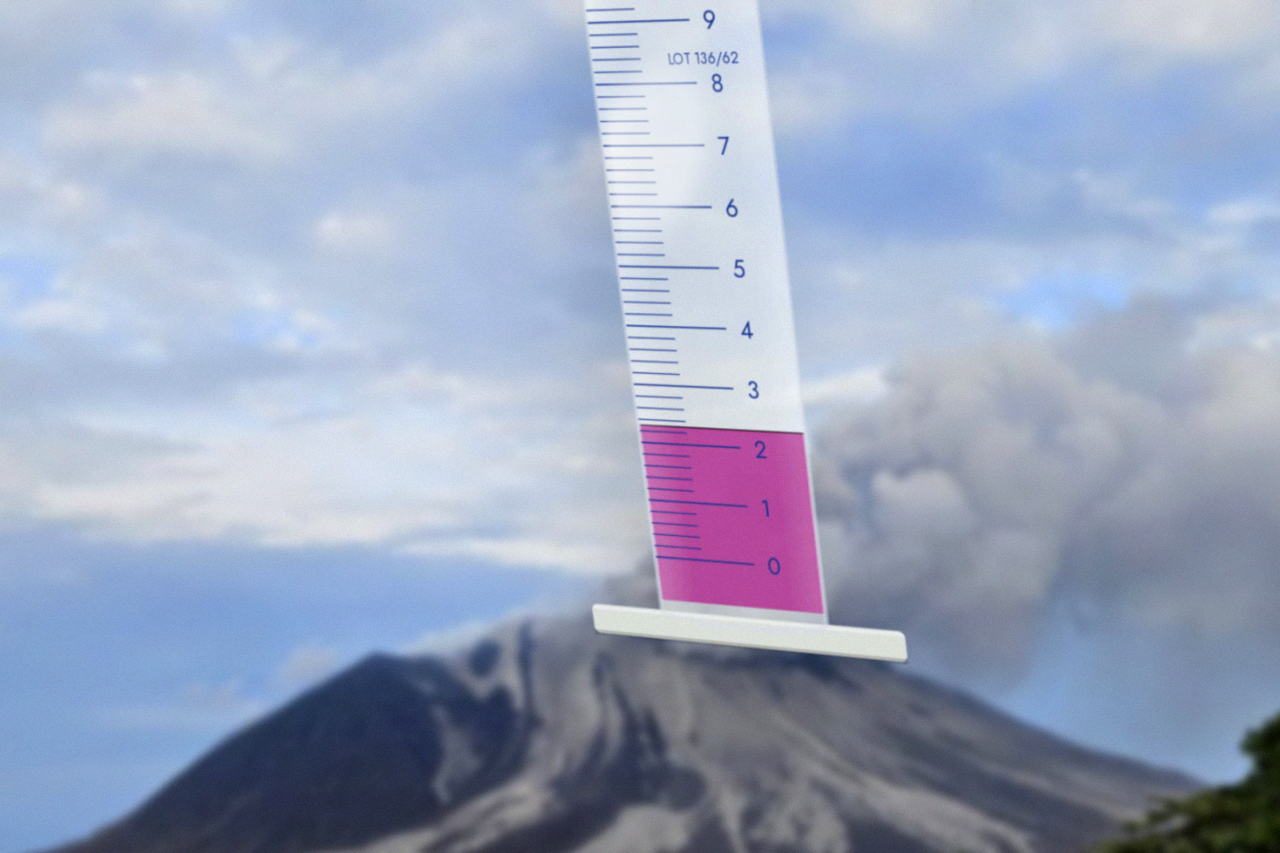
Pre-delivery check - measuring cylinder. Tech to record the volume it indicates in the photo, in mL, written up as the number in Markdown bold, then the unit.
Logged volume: **2.3** mL
